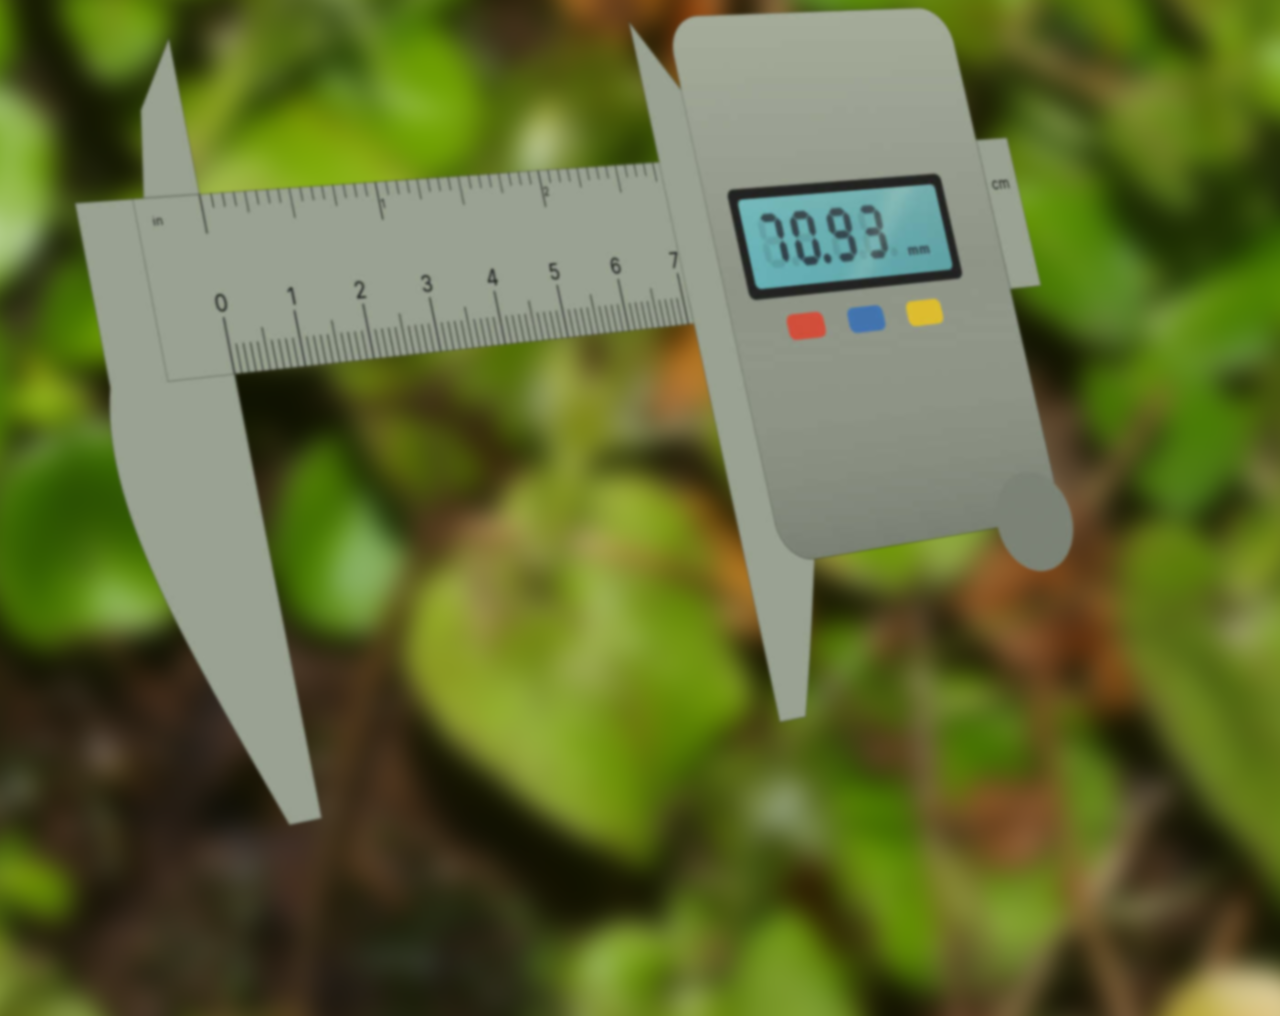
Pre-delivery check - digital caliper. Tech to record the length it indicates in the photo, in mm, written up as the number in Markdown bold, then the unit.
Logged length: **70.93** mm
